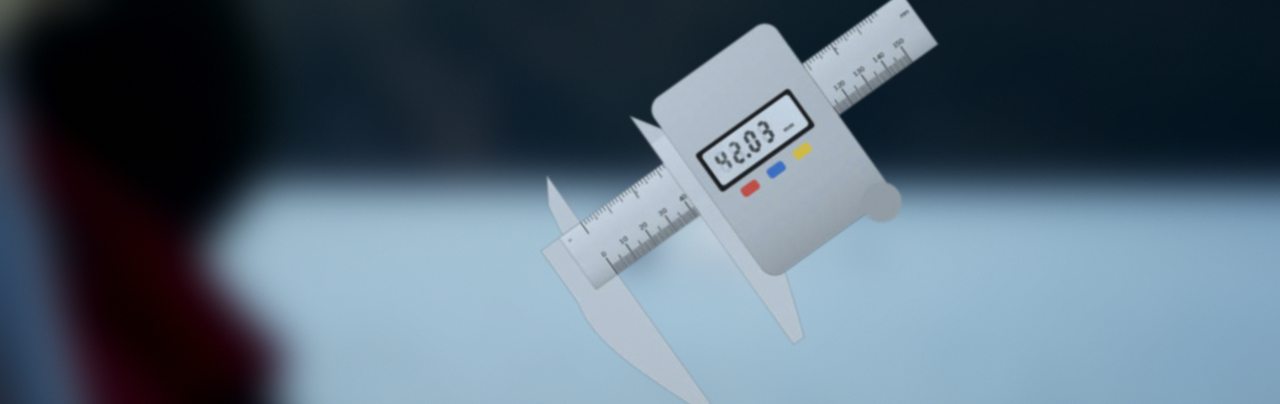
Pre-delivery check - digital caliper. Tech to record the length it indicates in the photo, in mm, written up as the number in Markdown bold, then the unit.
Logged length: **42.03** mm
